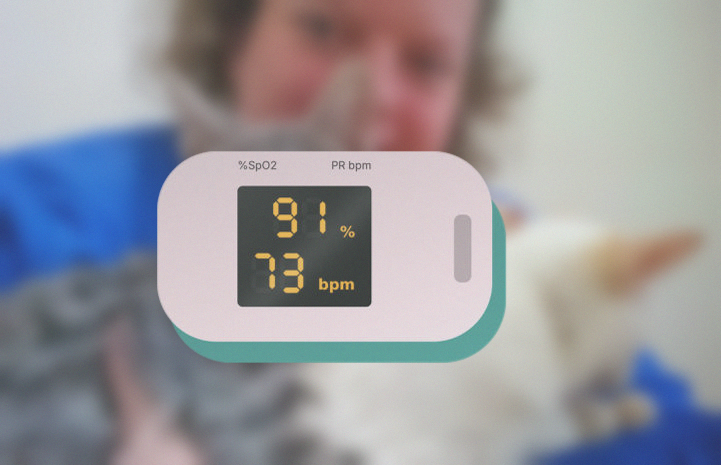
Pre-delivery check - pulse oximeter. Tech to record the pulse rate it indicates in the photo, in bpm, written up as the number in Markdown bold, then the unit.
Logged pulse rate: **73** bpm
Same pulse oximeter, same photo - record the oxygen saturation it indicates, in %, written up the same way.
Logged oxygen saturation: **91** %
